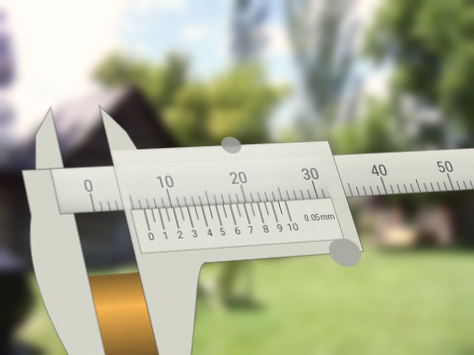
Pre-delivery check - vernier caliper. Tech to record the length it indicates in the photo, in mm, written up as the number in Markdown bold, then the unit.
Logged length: **6.4** mm
